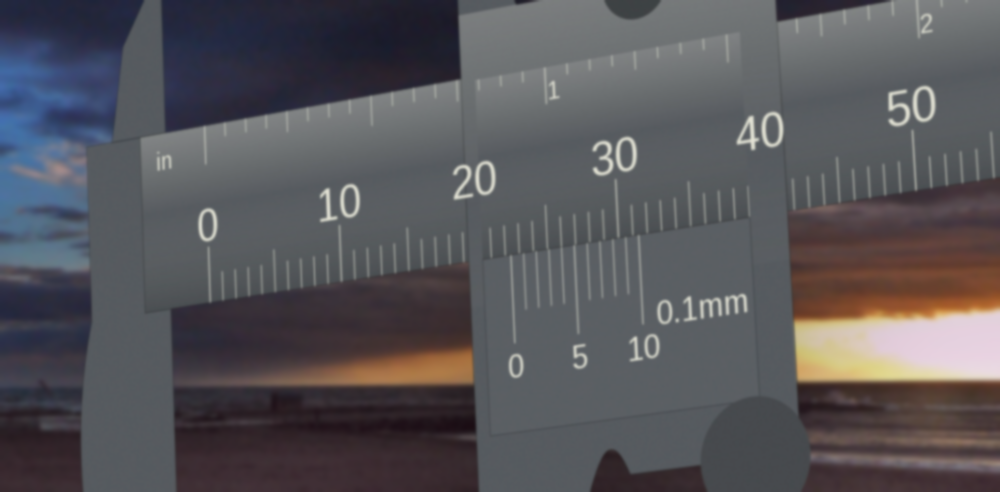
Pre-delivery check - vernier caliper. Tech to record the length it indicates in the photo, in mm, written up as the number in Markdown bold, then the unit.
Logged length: **22.4** mm
